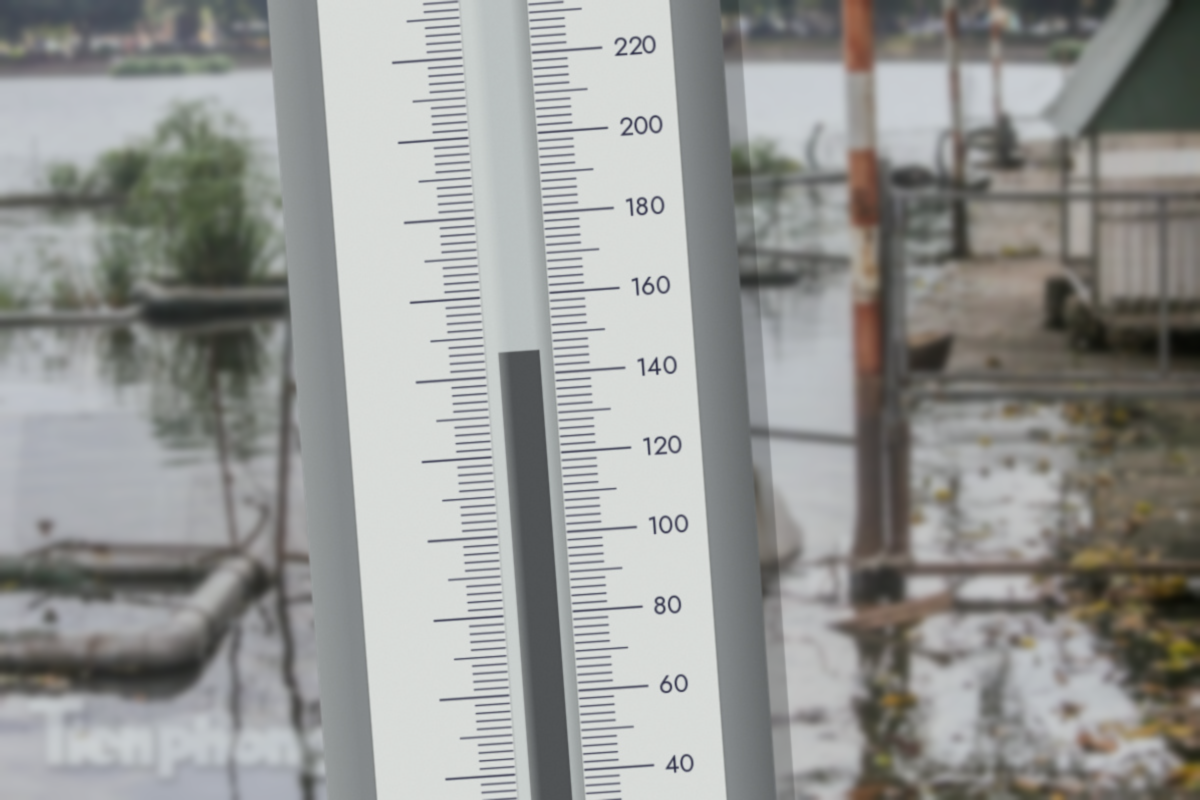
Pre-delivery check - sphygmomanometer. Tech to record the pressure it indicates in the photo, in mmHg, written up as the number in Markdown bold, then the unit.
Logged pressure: **146** mmHg
